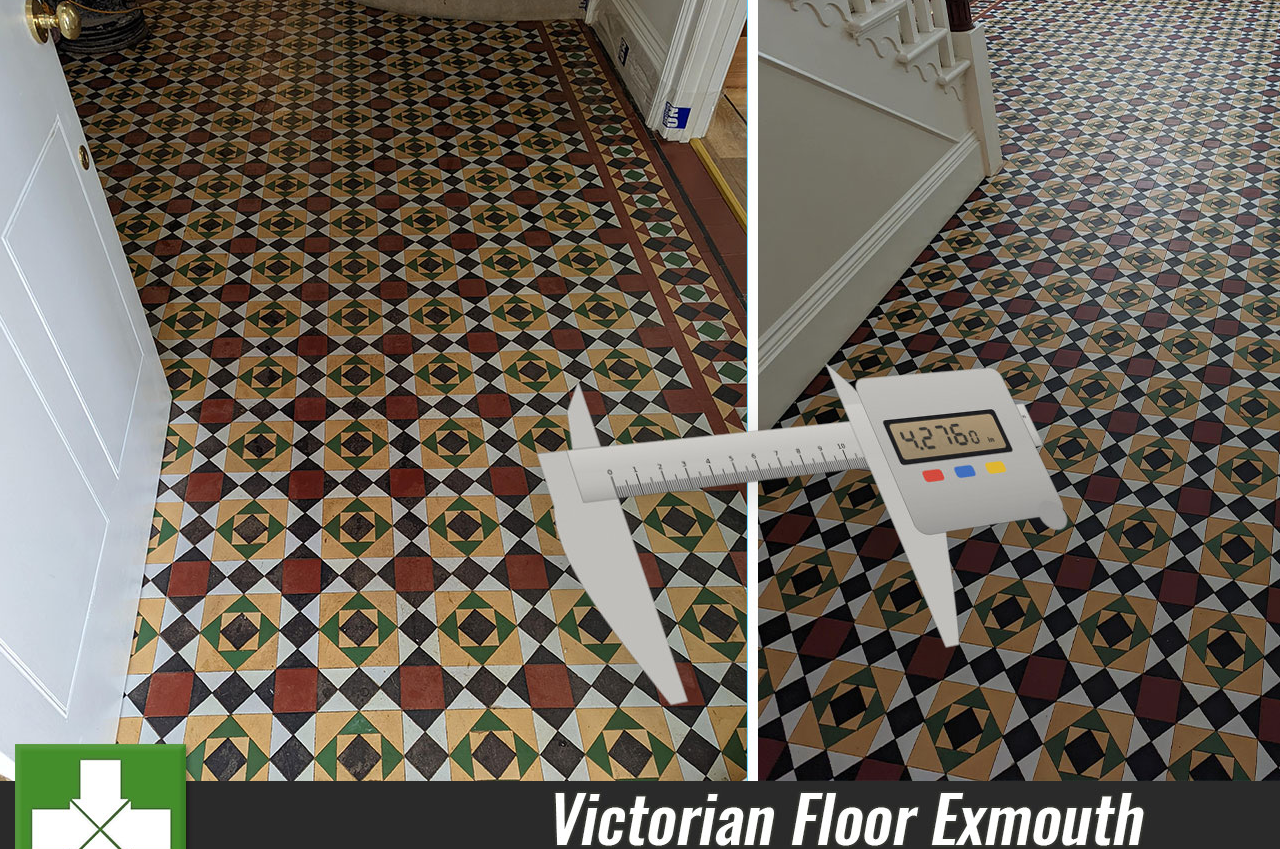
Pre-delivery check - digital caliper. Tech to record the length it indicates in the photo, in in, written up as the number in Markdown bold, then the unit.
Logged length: **4.2760** in
